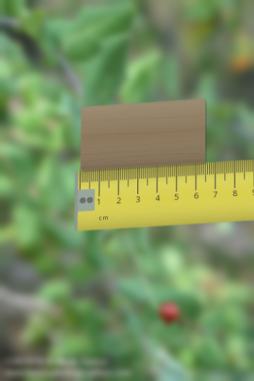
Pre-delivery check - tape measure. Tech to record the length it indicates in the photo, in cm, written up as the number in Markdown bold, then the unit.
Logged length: **6.5** cm
